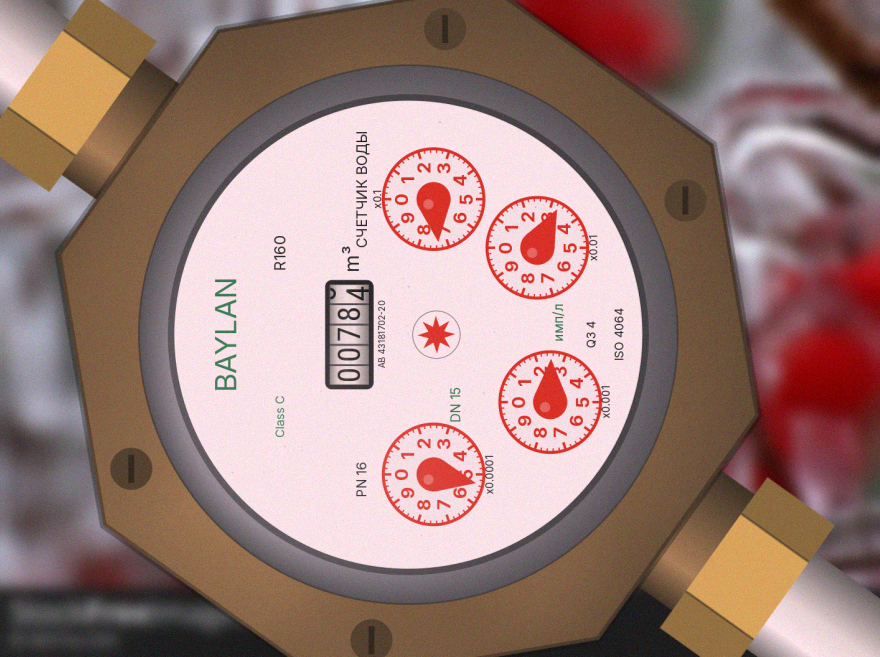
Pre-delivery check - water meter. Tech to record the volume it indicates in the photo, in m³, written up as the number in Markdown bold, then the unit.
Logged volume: **783.7325** m³
